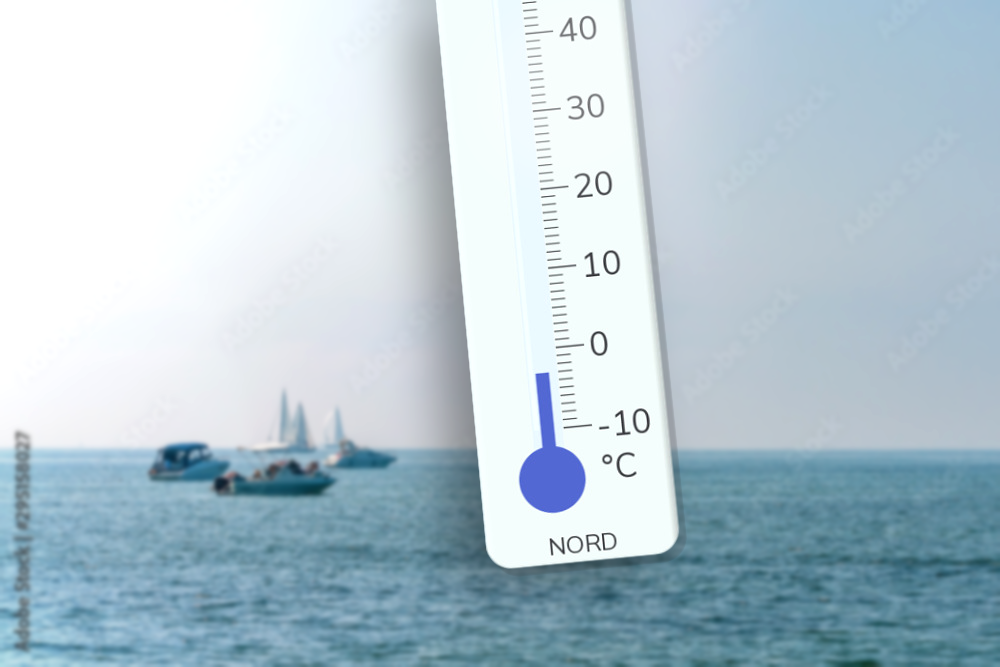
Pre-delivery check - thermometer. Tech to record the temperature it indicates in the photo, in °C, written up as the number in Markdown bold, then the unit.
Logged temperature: **-3** °C
